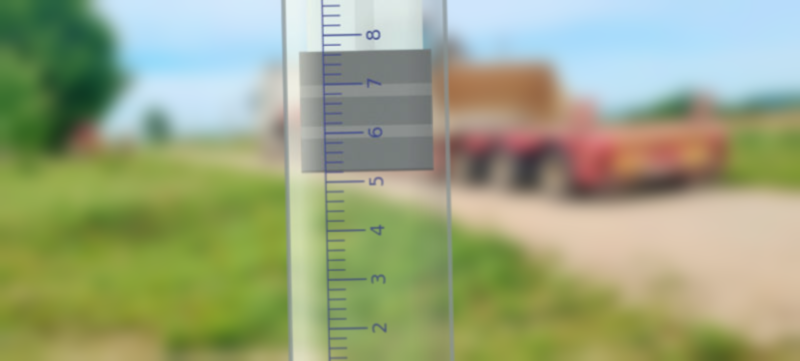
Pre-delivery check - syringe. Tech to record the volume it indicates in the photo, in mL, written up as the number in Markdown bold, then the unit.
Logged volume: **5.2** mL
